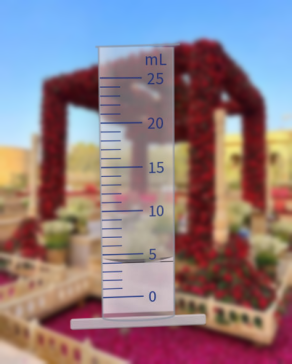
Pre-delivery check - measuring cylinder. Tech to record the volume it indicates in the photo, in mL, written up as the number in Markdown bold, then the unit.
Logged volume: **4** mL
